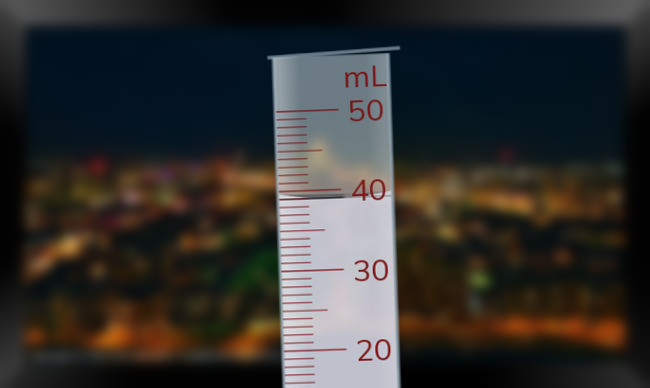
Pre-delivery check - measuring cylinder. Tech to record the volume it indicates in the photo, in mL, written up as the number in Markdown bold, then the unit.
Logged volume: **39** mL
